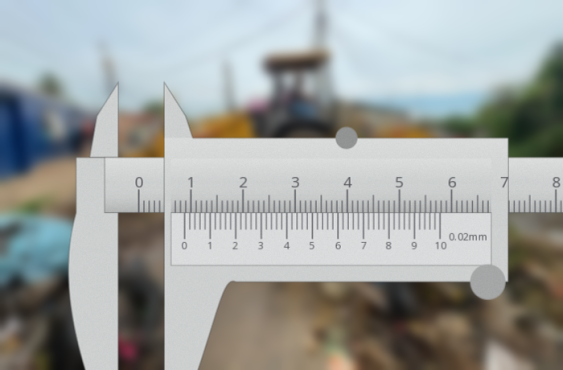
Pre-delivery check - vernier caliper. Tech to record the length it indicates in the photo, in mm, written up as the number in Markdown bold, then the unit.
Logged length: **8.8** mm
